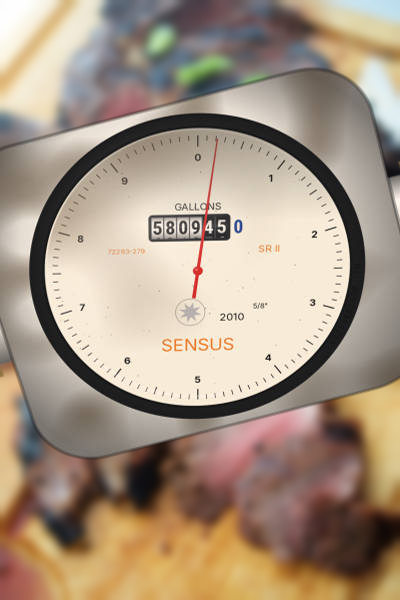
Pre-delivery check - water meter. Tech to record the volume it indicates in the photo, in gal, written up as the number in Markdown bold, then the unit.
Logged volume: **5809450.2** gal
